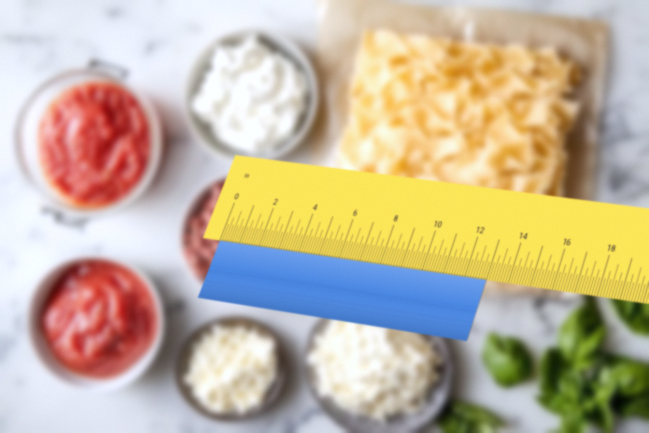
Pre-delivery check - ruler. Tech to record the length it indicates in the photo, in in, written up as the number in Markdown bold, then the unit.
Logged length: **13** in
